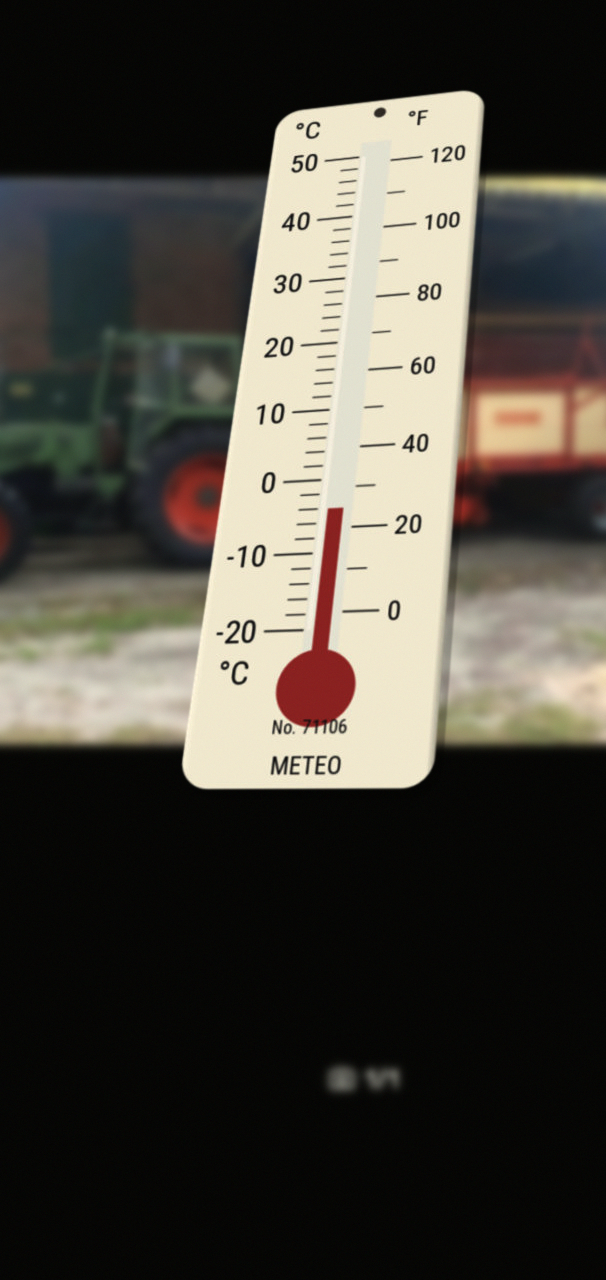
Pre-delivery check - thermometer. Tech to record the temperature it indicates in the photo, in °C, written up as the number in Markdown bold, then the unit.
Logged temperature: **-4** °C
